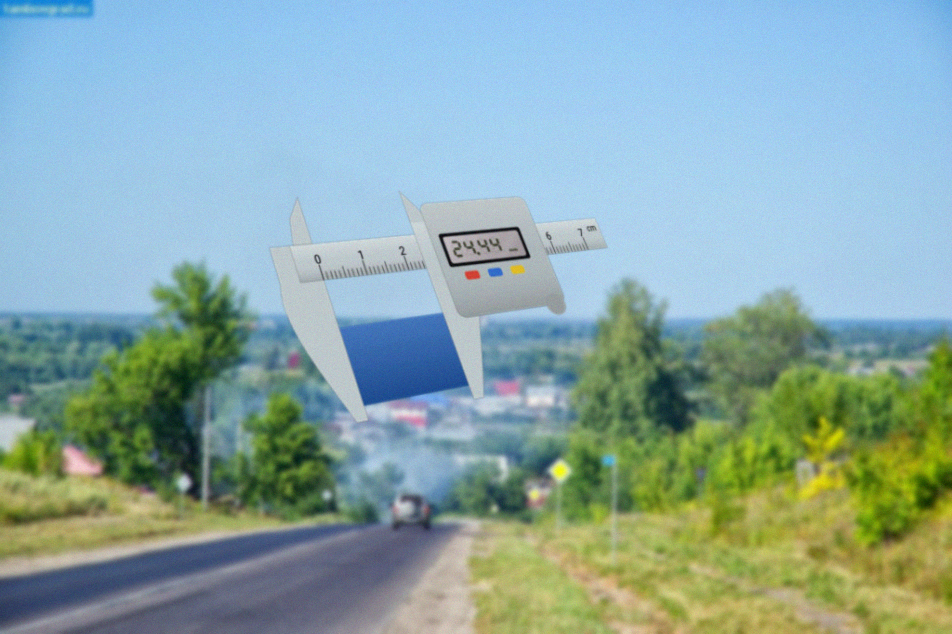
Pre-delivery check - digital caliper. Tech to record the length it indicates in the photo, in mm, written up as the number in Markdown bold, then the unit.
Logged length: **24.44** mm
